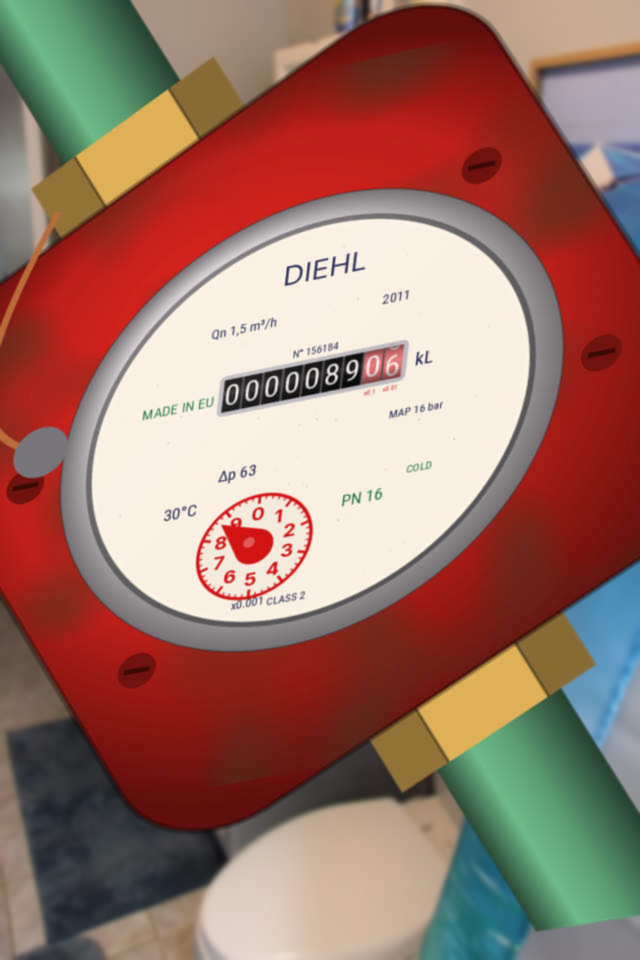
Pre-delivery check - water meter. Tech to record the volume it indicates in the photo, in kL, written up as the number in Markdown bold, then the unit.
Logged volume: **89.058** kL
